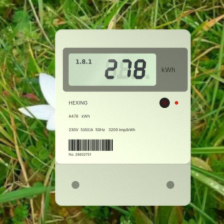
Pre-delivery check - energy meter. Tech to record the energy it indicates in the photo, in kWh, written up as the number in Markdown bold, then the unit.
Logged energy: **278** kWh
